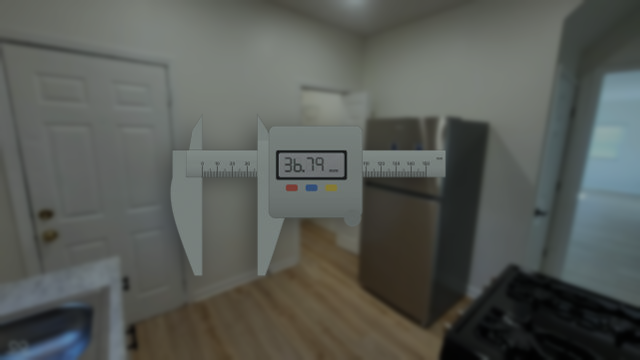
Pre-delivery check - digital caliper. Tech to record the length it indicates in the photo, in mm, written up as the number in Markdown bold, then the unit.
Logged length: **36.79** mm
